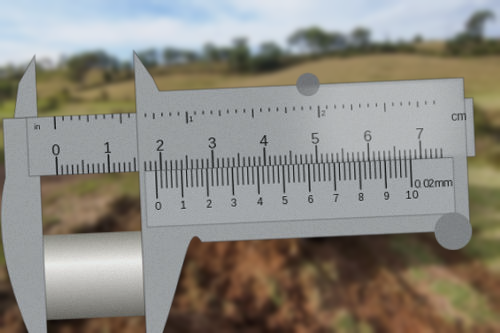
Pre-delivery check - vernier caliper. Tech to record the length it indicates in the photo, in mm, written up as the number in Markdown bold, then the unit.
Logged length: **19.0** mm
